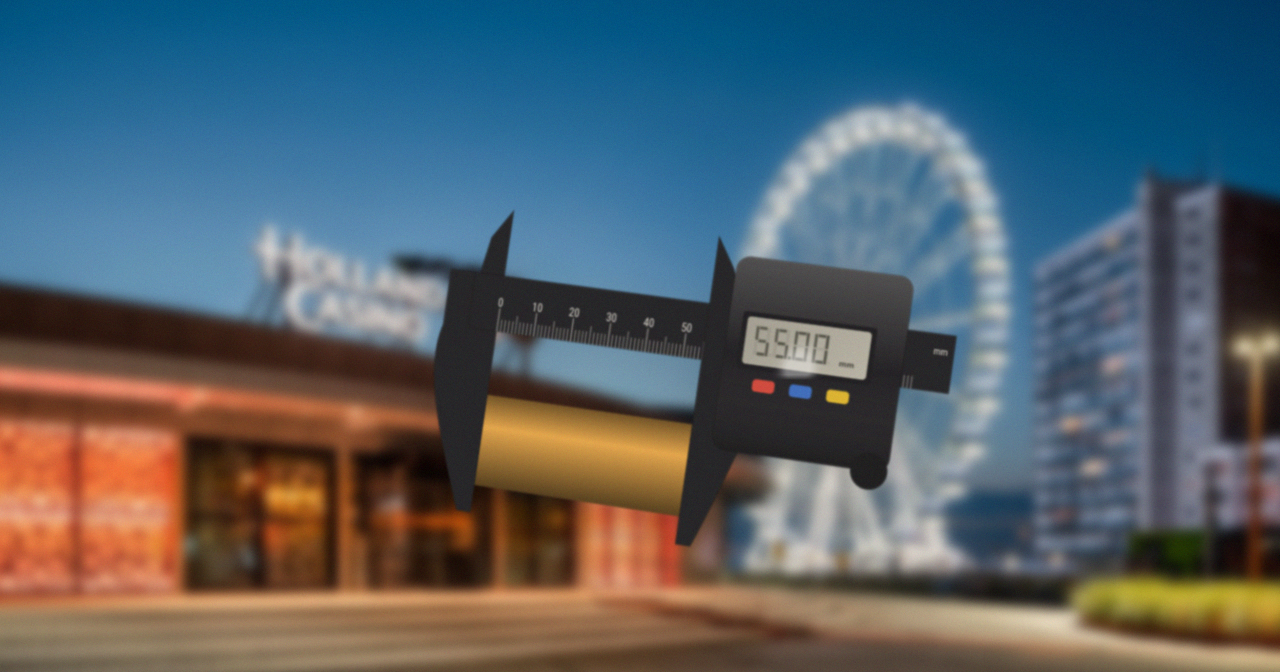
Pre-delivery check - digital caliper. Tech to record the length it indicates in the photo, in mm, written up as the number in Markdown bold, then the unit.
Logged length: **55.00** mm
